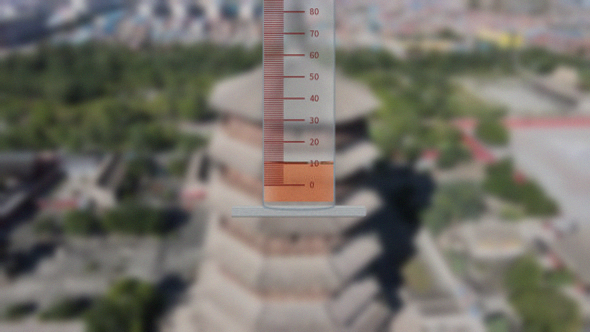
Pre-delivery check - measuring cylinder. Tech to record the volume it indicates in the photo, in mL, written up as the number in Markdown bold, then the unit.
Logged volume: **10** mL
